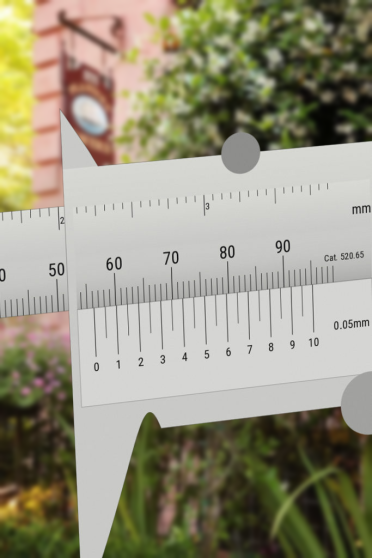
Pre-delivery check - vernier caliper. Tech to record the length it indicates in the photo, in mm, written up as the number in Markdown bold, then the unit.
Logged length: **56.2** mm
